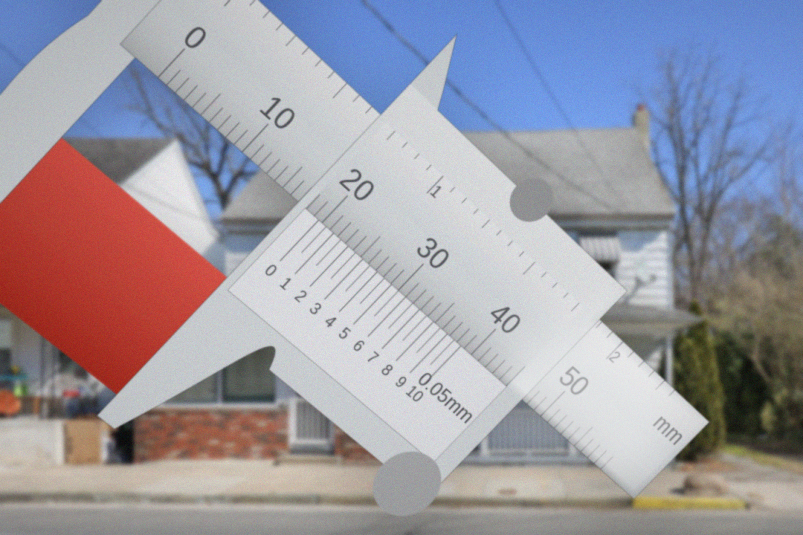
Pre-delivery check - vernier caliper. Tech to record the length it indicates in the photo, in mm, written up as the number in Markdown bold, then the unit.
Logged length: **19.6** mm
